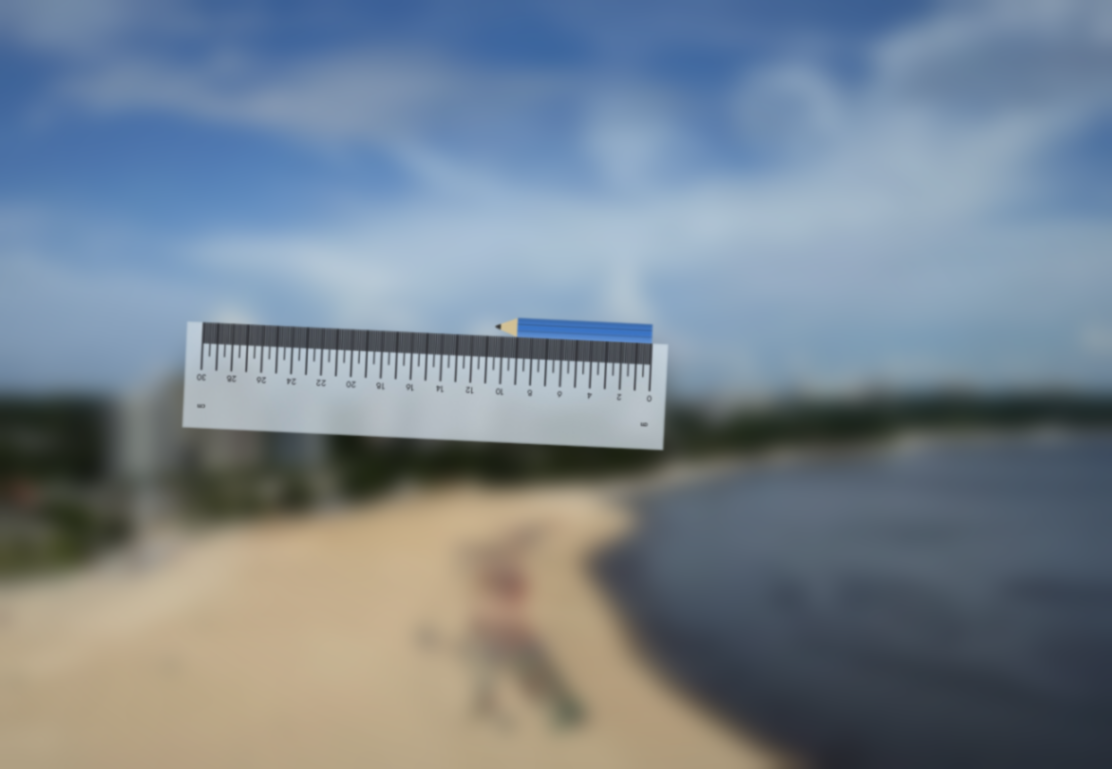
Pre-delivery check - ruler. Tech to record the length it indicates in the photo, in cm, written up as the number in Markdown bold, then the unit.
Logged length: **10.5** cm
